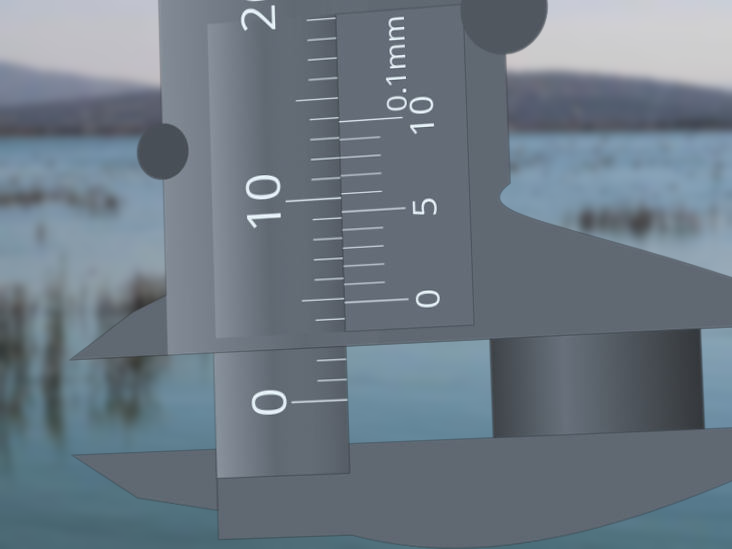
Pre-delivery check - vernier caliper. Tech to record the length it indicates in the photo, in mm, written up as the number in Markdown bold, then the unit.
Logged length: **4.8** mm
